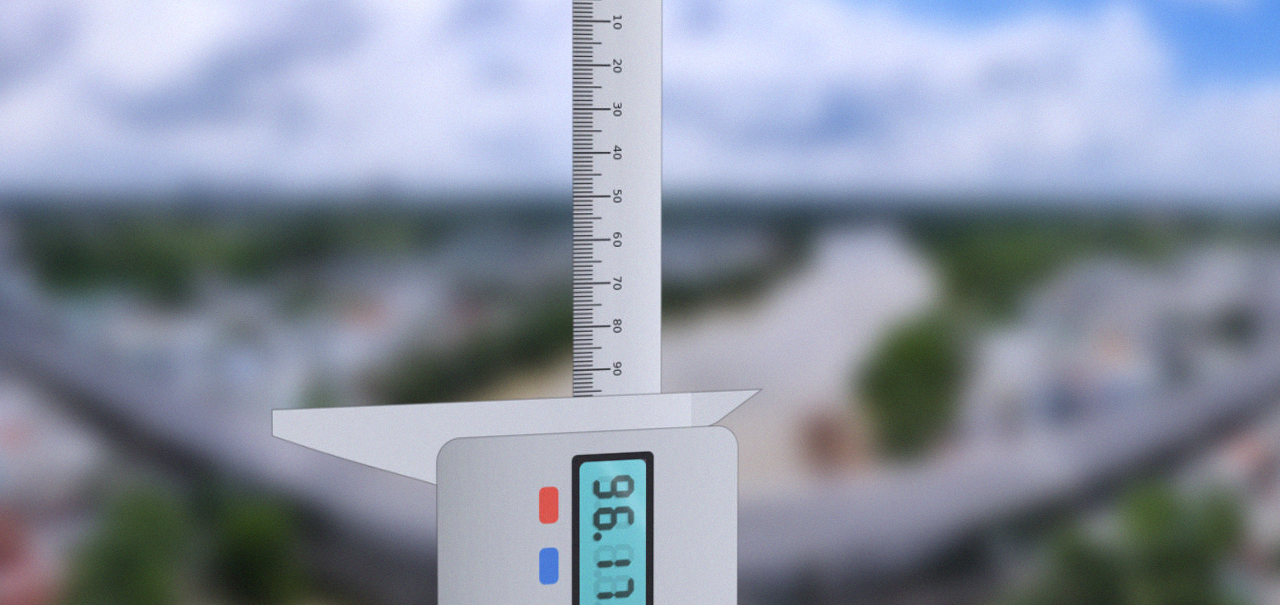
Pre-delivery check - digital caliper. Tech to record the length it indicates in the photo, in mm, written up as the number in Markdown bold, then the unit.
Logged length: **96.17** mm
